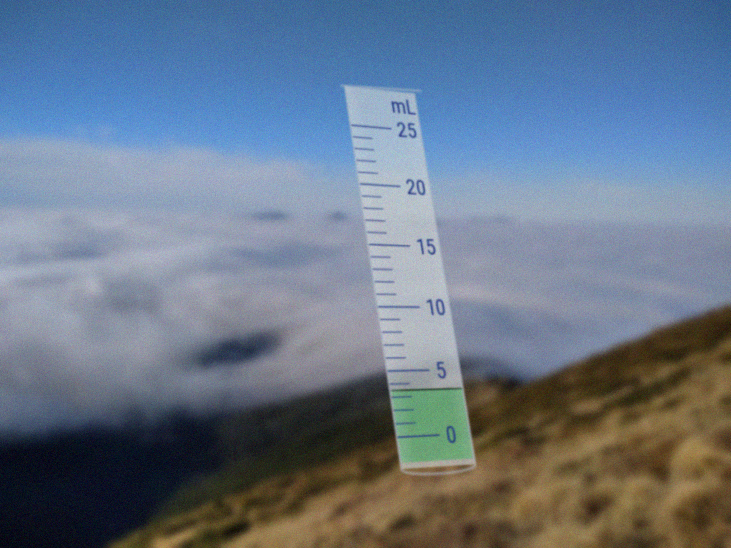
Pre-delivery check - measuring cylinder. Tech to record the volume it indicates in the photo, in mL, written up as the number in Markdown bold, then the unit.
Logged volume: **3.5** mL
